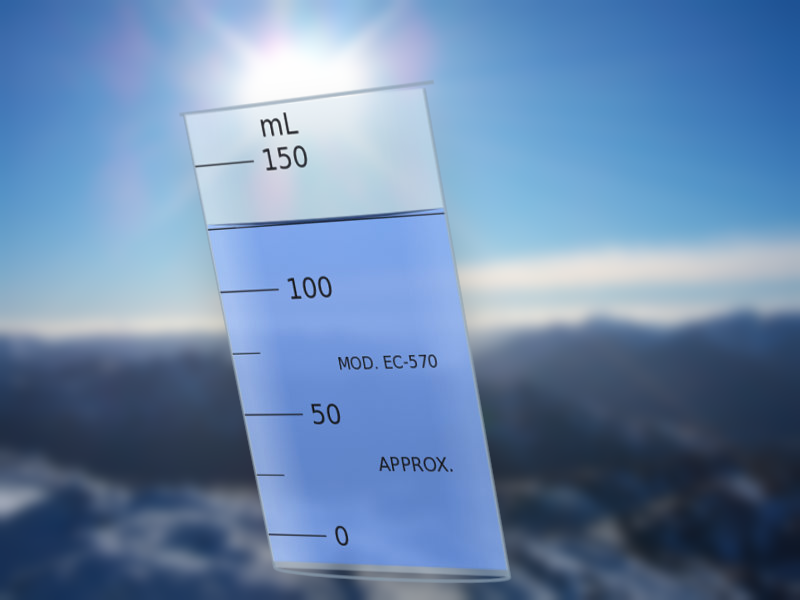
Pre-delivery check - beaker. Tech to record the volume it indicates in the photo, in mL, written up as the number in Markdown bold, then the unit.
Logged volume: **125** mL
